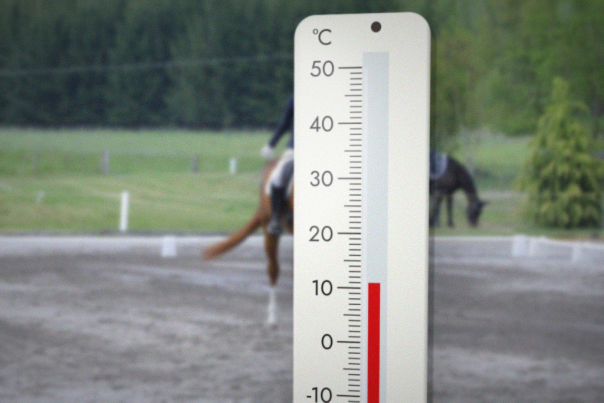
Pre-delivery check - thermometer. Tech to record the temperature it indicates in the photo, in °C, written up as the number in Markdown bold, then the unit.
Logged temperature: **11** °C
